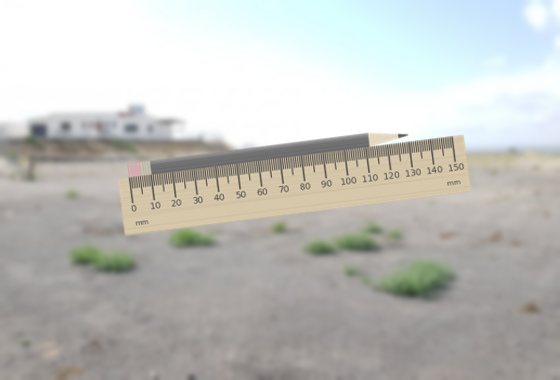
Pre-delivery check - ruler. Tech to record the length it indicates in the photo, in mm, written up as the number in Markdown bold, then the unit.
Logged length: **130** mm
